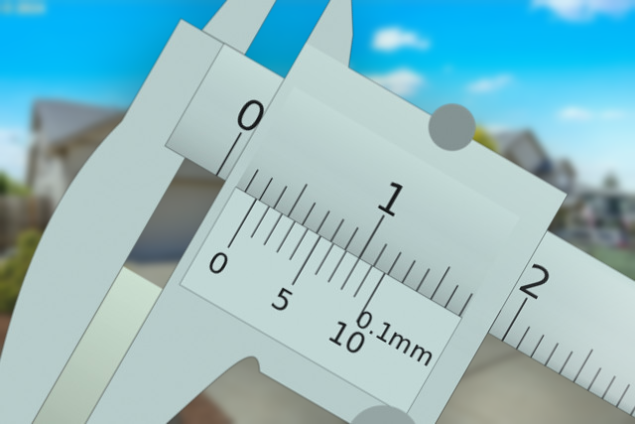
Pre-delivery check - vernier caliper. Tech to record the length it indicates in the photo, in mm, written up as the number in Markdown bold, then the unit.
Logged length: **2.8** mm
